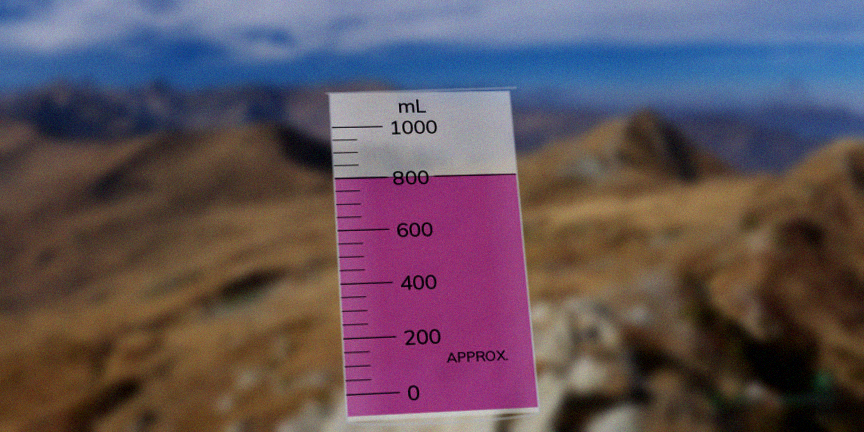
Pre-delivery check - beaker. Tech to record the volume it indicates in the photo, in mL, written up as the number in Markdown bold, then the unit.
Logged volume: **800** mL
